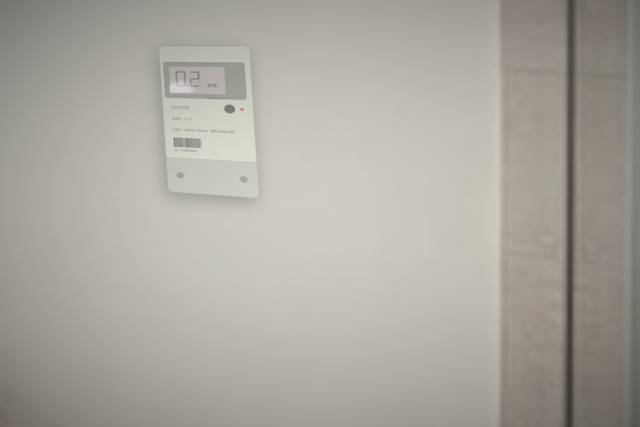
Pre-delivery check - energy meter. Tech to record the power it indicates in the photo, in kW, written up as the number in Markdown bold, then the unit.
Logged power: **0.2** kW
